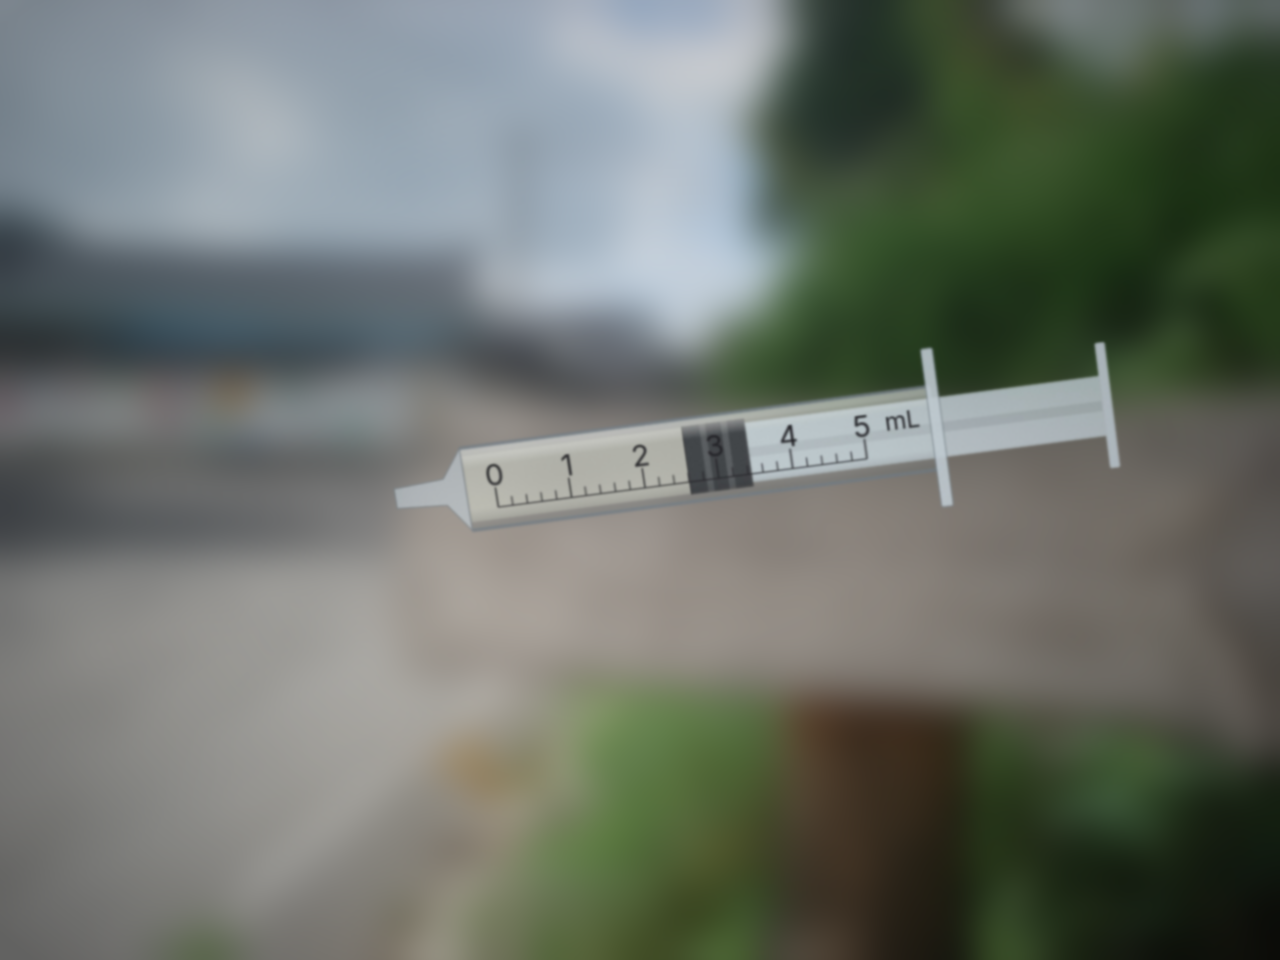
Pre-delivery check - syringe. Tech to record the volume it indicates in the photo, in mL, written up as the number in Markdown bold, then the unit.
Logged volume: **2.6** mL
